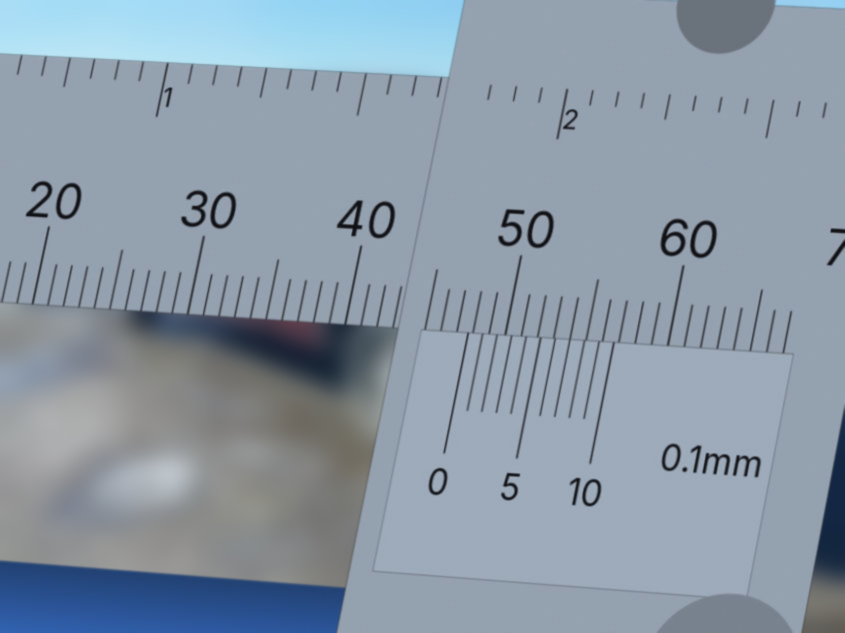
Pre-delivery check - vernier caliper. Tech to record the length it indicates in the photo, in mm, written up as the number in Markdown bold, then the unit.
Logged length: **47.7** mm
